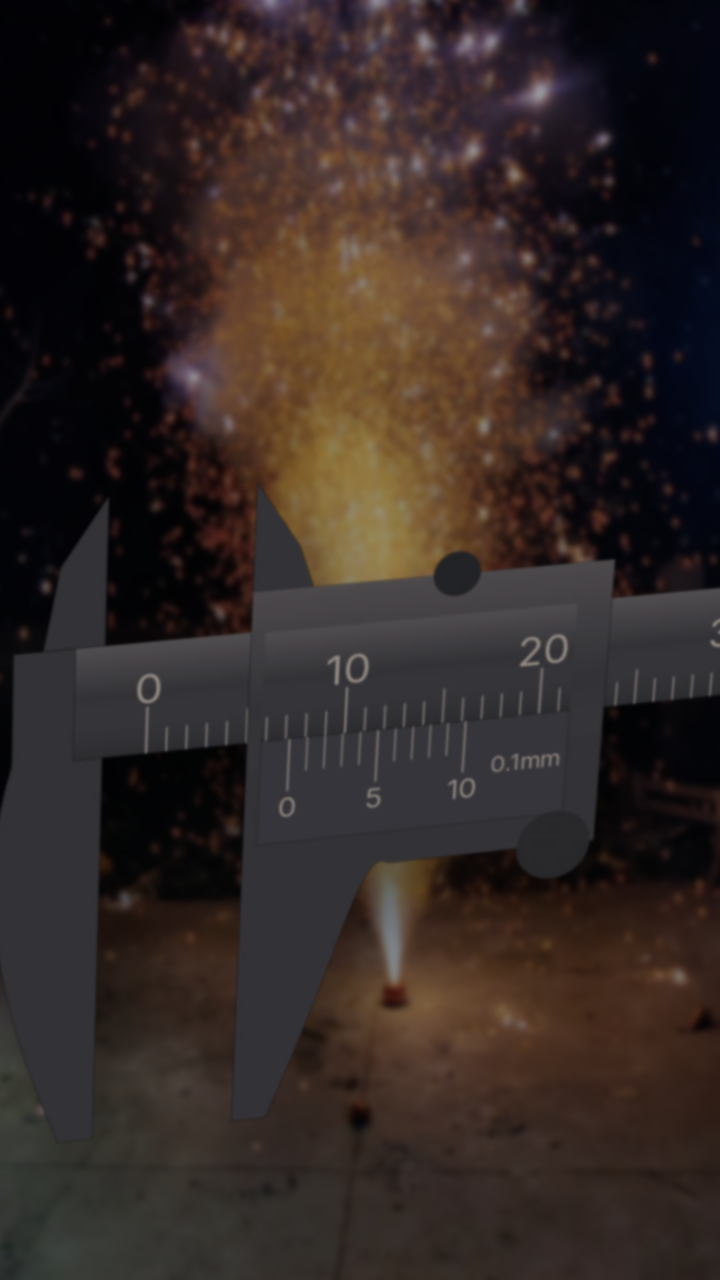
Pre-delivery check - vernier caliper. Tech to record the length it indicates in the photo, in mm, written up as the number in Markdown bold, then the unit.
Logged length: **7.2** mm
